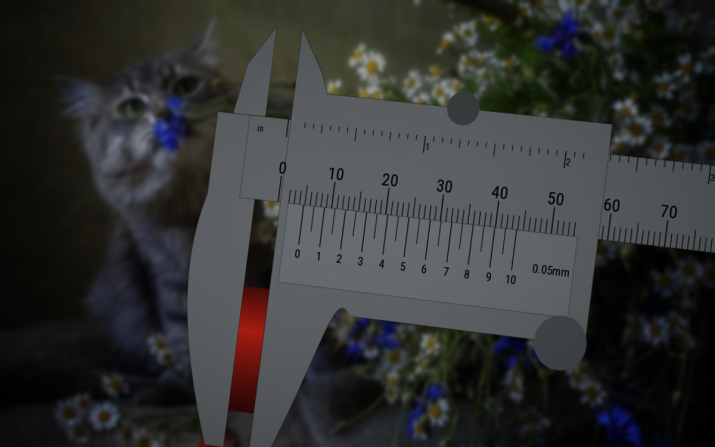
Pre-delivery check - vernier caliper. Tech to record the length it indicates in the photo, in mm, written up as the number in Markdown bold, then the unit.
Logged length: **4.8** mm
